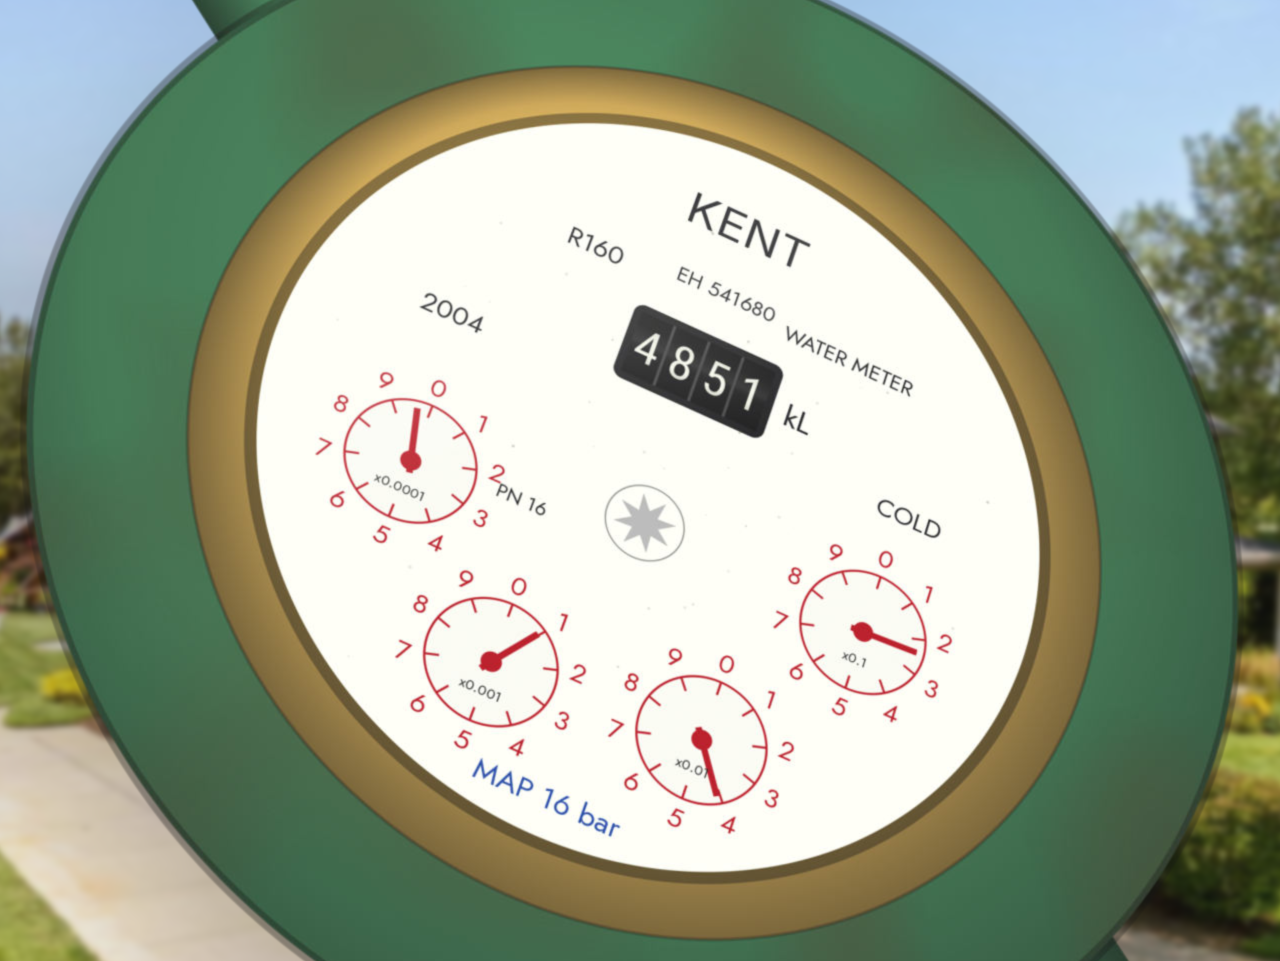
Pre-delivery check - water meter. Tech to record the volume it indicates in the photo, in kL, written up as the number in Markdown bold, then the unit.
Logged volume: **4851.2409** kL
